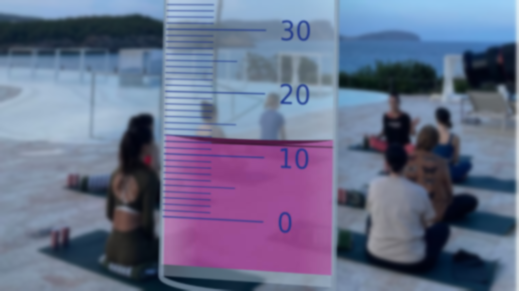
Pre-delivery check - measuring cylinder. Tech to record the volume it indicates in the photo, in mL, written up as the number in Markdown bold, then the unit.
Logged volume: **12** mL
